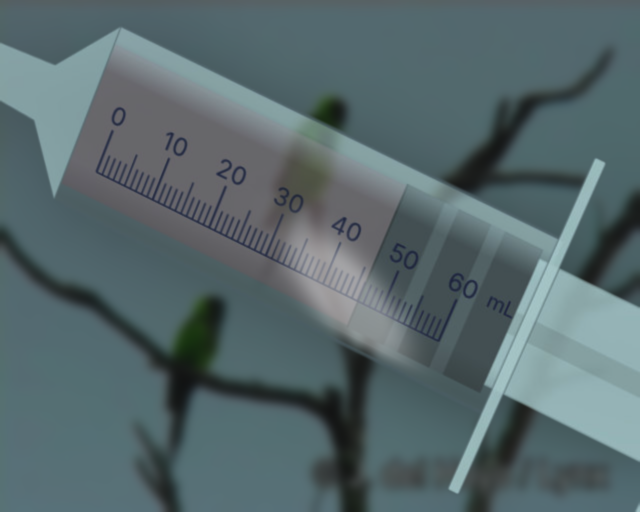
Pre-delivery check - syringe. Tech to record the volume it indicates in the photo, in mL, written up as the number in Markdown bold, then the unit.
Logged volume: **46** mL
